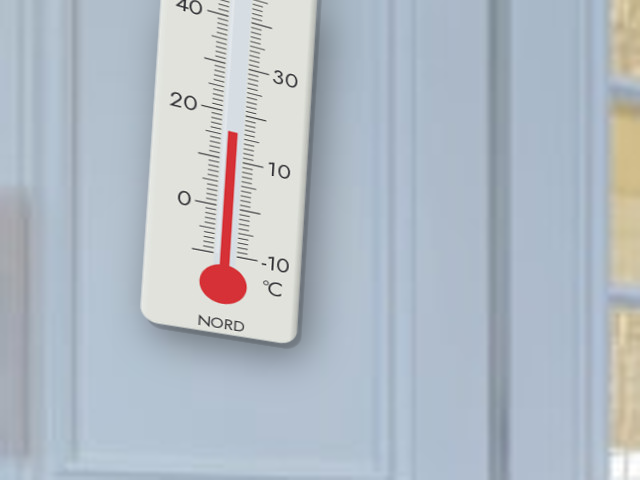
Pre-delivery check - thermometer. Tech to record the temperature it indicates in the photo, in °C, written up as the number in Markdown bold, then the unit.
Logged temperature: **16** °C
